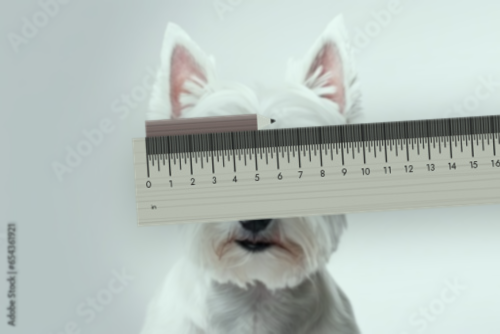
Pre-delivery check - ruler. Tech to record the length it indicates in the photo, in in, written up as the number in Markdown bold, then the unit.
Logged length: **6** in
